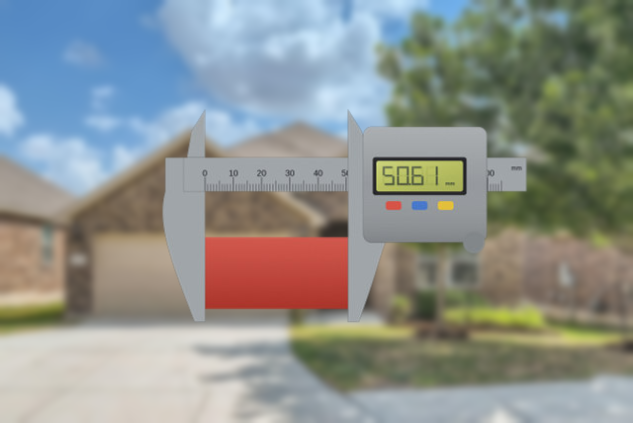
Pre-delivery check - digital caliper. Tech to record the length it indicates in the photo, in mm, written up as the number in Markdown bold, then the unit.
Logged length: **50.61** mm
